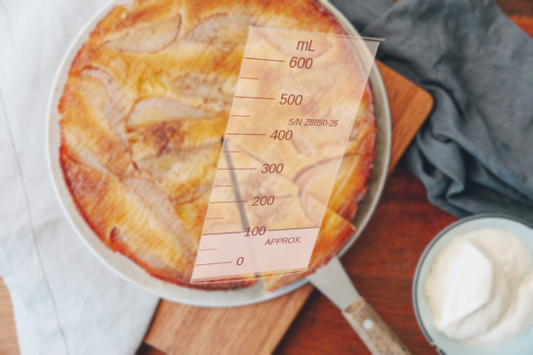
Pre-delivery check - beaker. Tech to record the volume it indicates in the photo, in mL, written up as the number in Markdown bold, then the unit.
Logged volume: **100** mL
